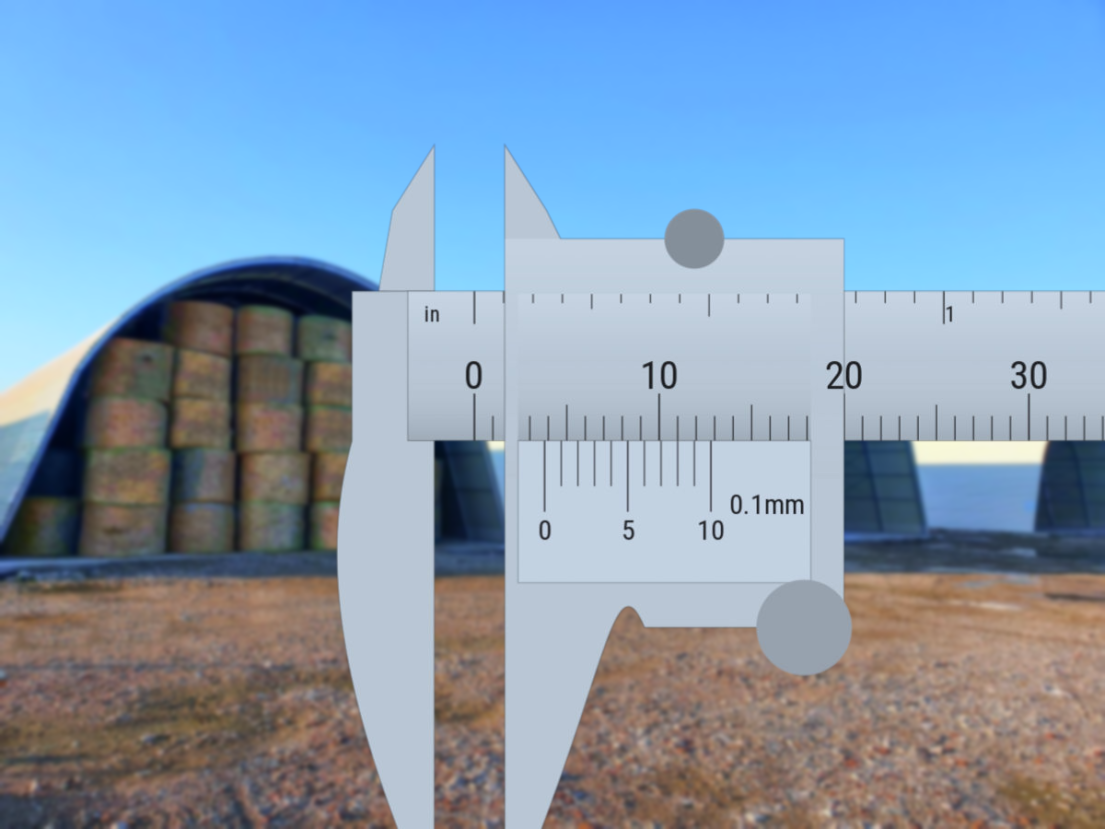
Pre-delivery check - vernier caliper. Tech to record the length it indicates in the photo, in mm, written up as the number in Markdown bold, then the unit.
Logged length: **3.8** mm
